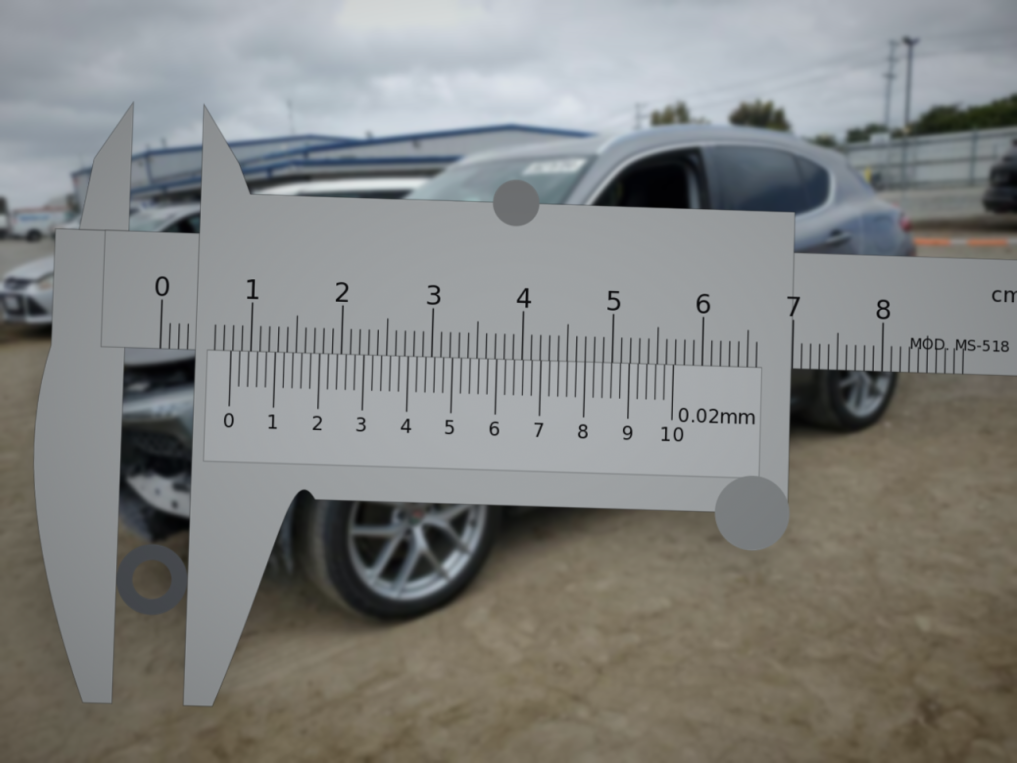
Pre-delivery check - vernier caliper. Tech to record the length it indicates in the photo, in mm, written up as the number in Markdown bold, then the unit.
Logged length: **7.8** mm
